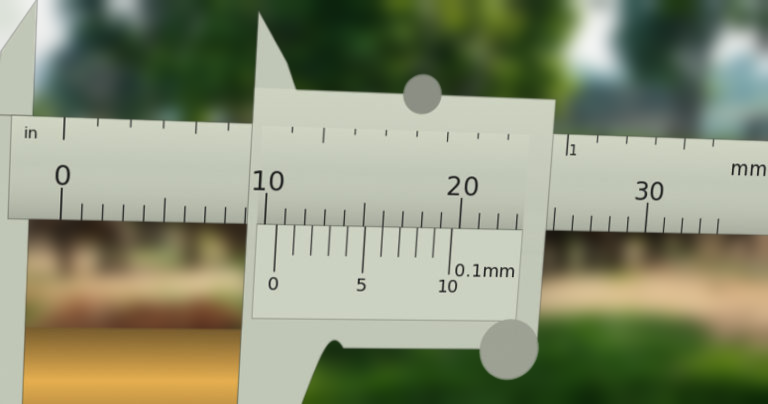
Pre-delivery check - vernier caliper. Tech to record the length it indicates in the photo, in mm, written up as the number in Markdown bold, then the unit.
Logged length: **10.6** mm
